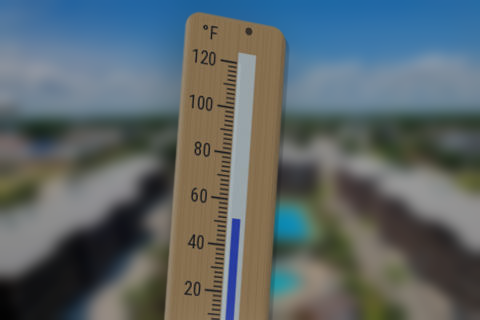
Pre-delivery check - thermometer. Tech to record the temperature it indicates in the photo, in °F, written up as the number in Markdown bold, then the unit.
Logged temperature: **52** °F
